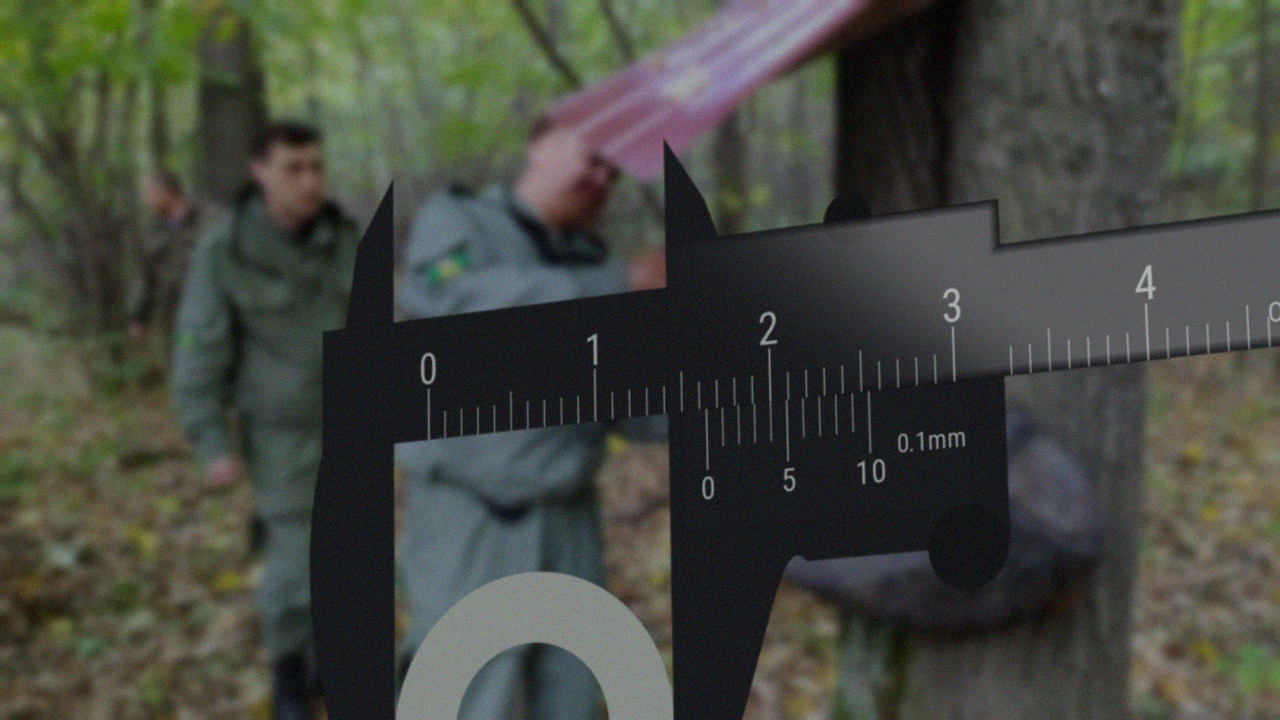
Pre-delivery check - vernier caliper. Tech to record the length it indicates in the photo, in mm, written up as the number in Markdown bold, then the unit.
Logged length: **16.4** mm
